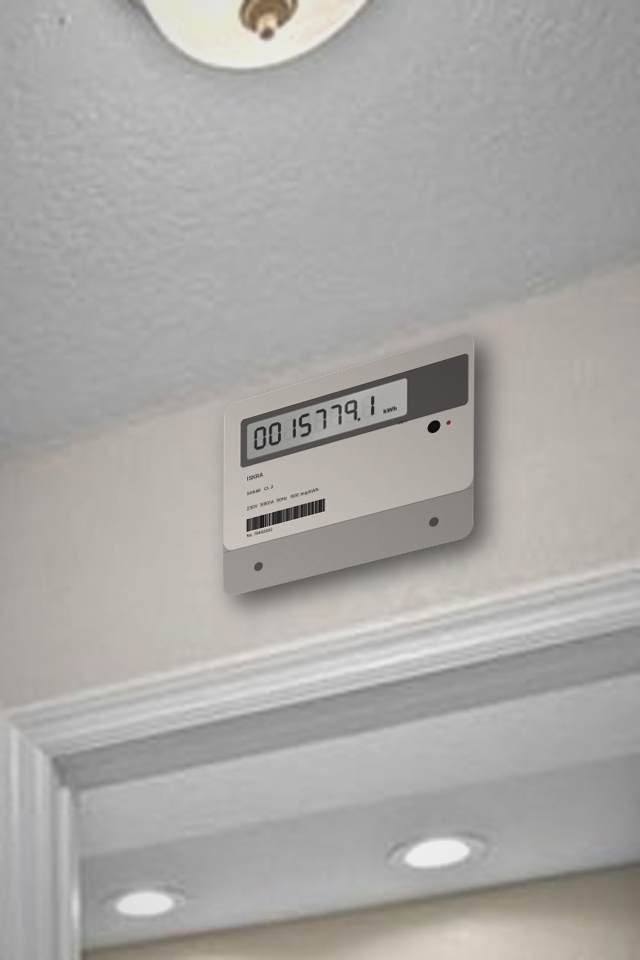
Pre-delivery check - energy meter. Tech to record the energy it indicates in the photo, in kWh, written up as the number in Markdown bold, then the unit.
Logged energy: **15779.1** kWh
